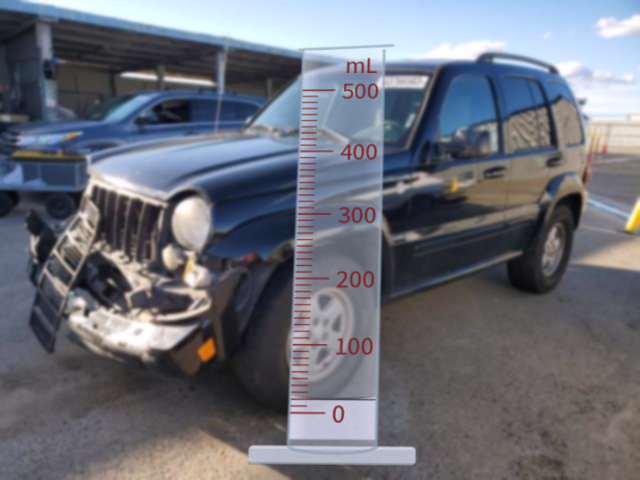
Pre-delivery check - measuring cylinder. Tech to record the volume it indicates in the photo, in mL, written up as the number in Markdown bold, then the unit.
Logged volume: **20** mL
